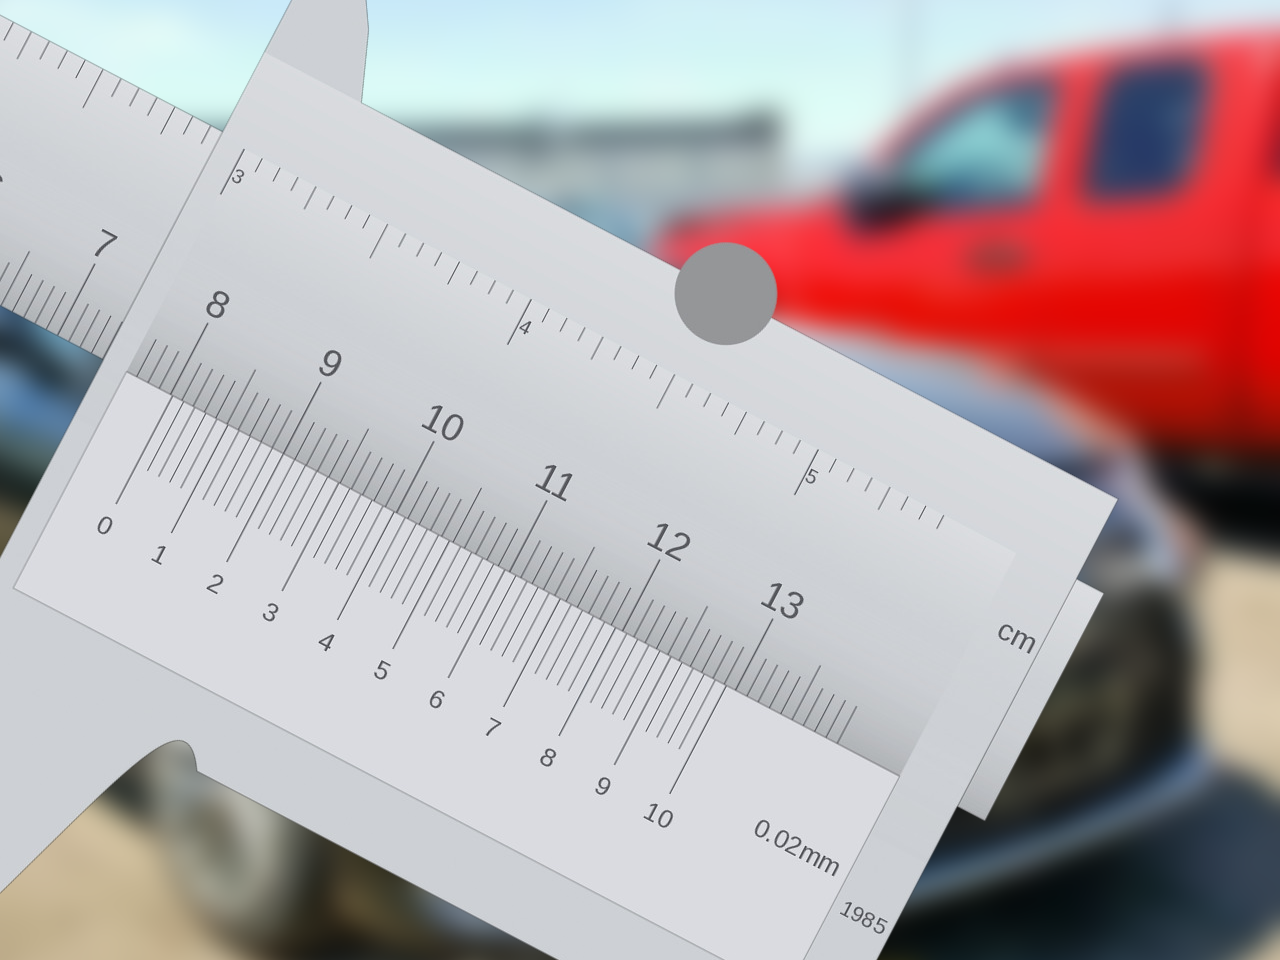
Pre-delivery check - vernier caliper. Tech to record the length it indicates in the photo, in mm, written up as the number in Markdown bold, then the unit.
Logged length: **80.2** mm
